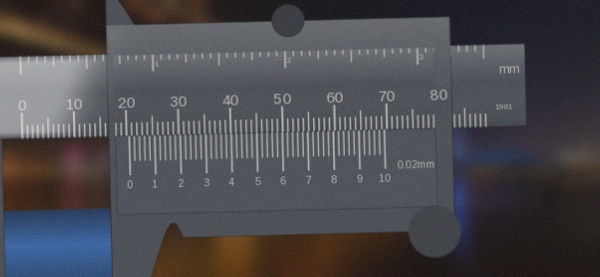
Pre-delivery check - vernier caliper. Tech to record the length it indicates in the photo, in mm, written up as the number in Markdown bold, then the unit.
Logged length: **20.5** mm
